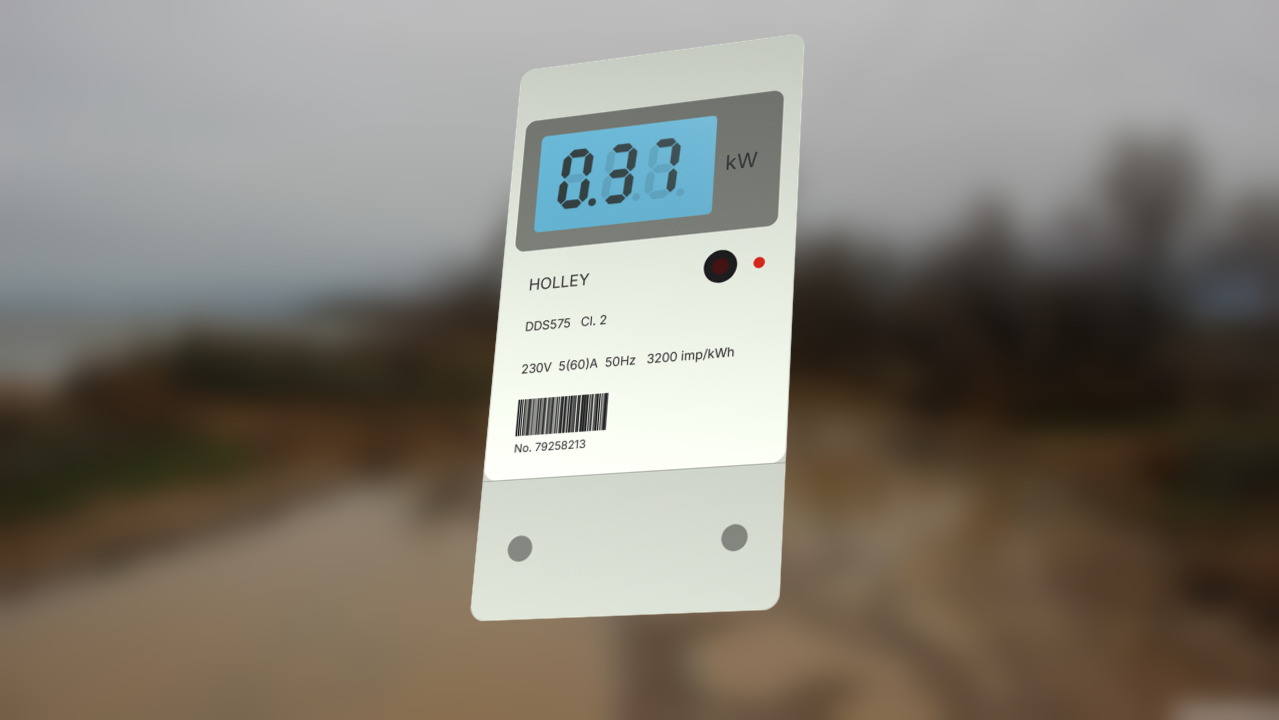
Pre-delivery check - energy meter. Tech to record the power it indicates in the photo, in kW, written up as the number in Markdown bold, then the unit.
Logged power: **0.37** kW
